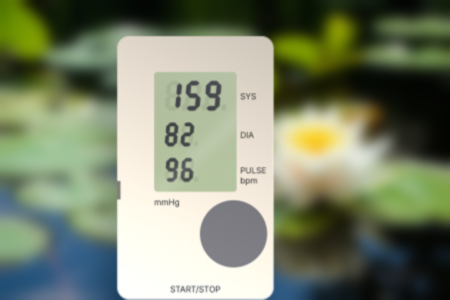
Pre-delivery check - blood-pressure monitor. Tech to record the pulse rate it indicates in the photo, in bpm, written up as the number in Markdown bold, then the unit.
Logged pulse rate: **96** bpm
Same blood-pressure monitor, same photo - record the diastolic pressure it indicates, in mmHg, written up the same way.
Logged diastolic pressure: **82** mmHg
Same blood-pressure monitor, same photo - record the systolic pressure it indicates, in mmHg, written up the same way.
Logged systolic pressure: **159** mmHg
